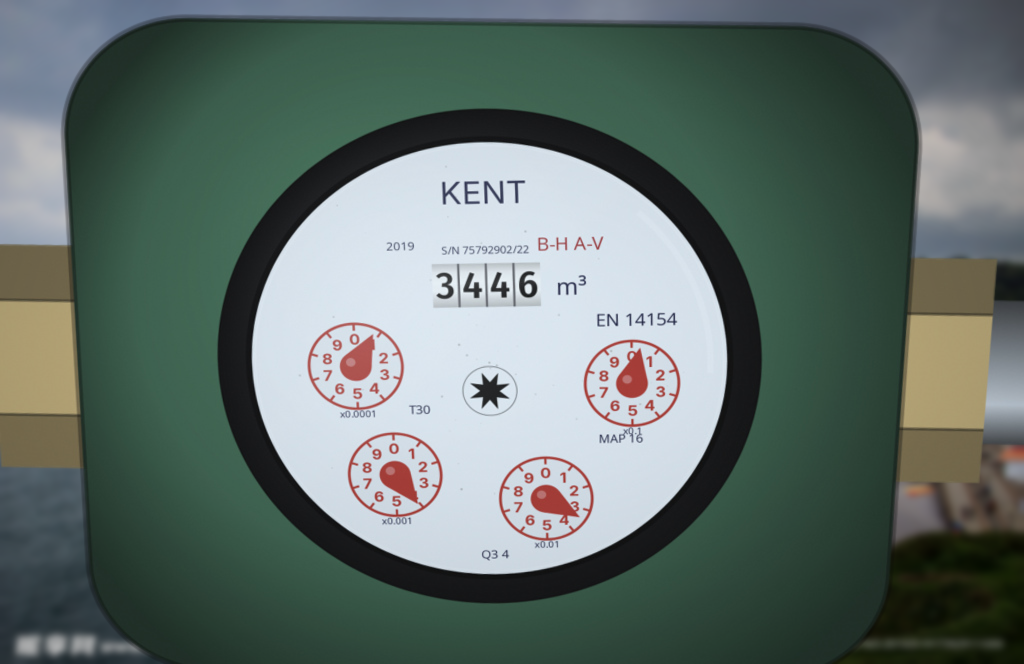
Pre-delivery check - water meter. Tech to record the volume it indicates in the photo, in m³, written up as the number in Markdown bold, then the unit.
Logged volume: **3446.0340** m³
